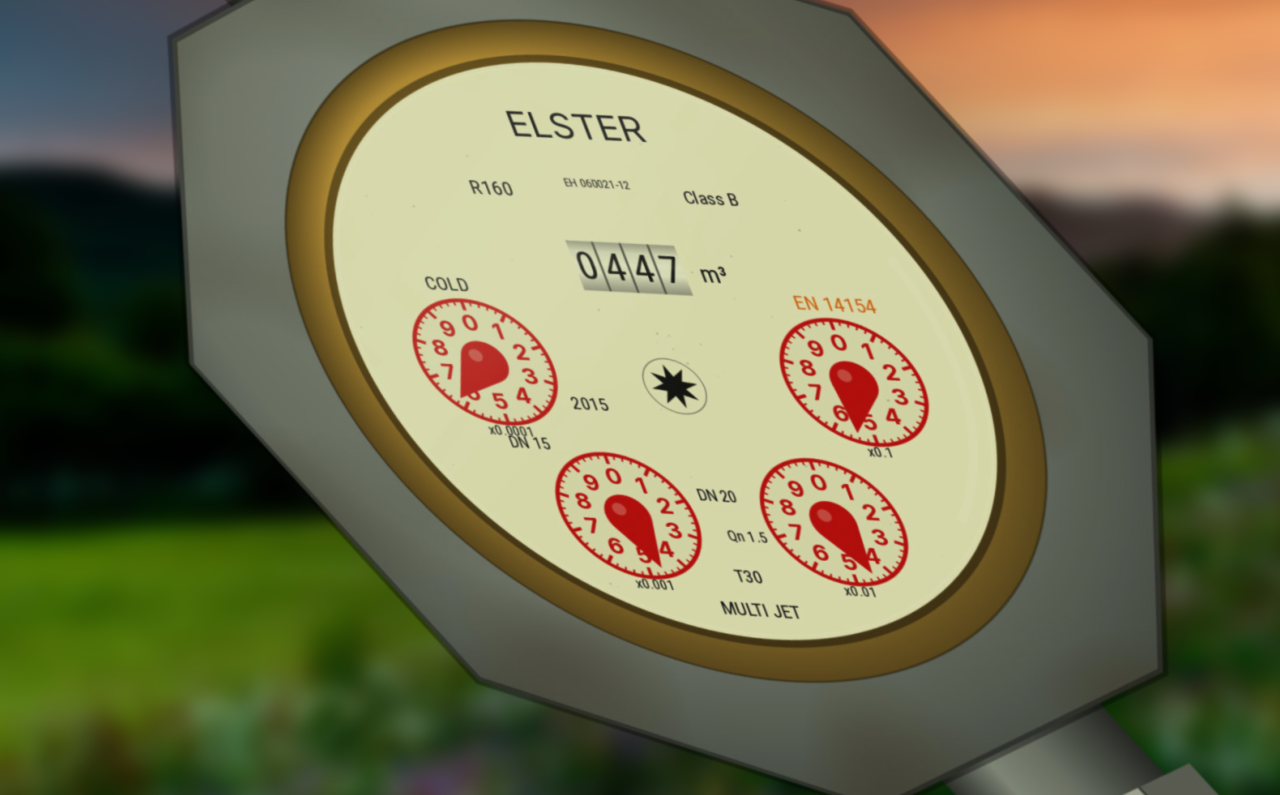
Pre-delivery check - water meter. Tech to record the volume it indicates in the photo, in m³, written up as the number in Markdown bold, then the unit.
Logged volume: **447.5446** m³
